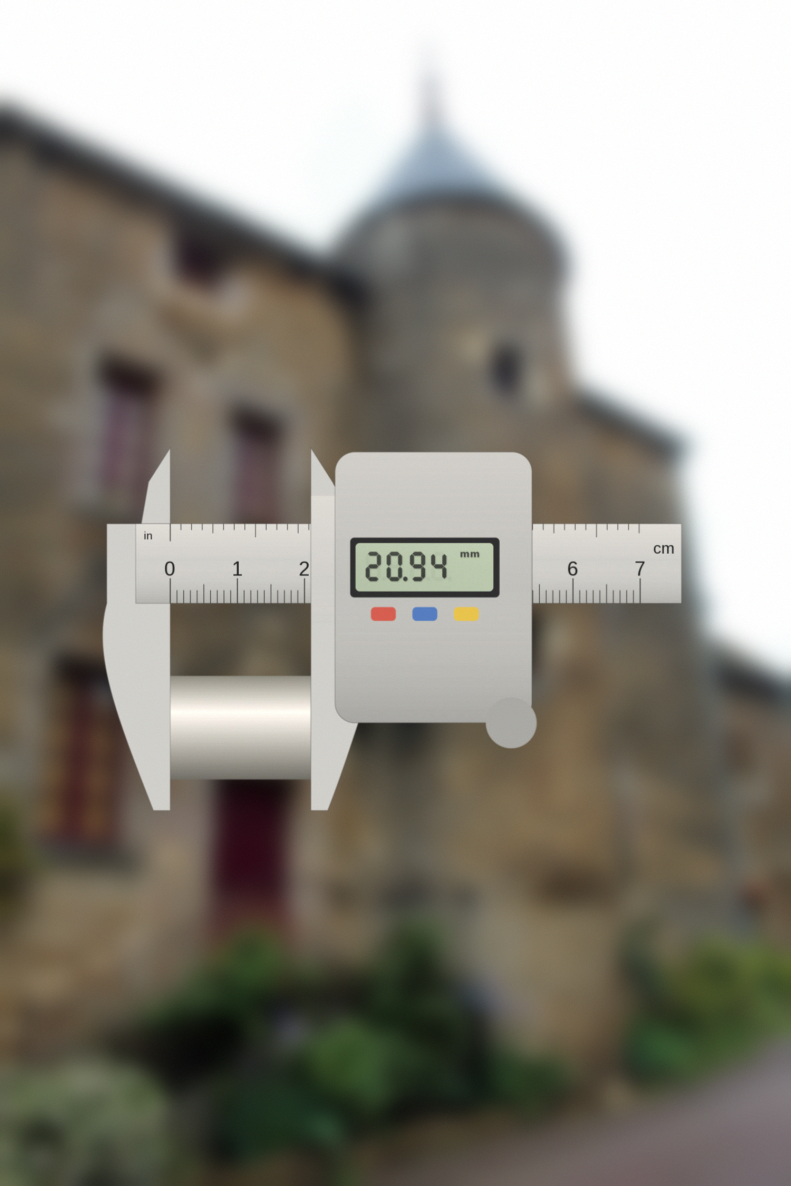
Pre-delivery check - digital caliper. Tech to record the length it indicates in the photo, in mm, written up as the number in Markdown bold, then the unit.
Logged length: **20.94** mm
